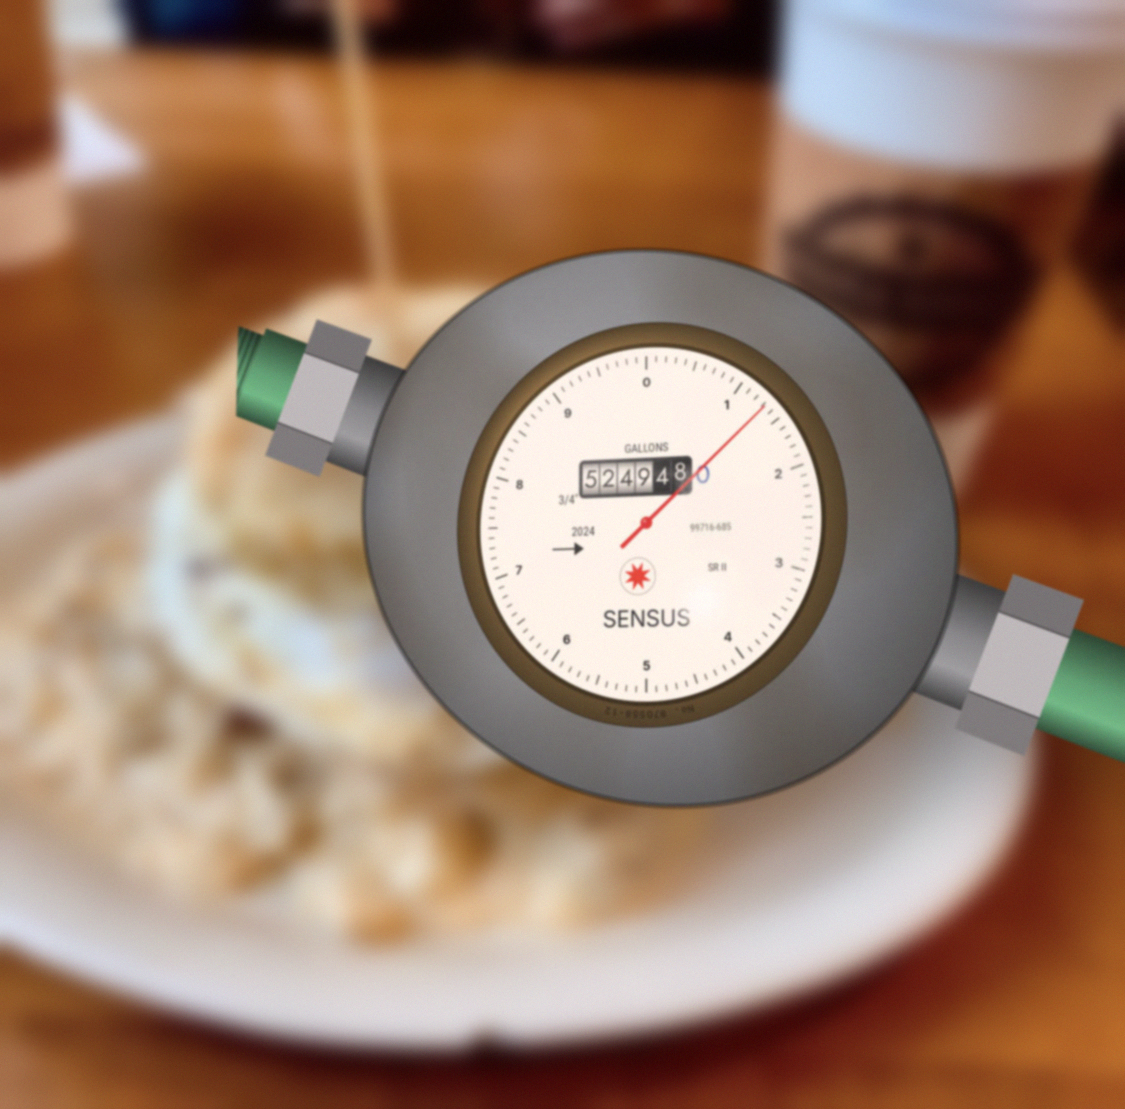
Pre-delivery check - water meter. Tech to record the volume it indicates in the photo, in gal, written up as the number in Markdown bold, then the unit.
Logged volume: **5249481.3** gal
